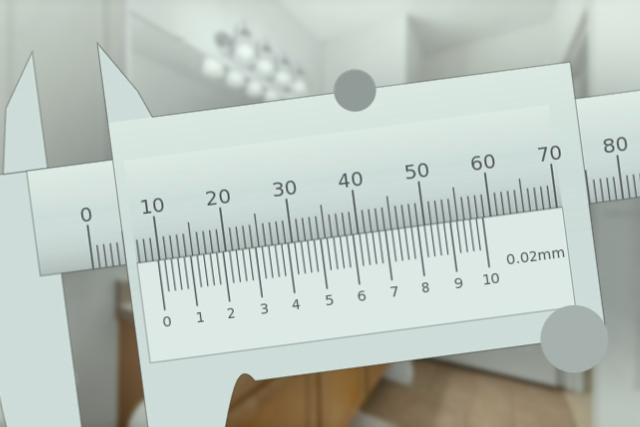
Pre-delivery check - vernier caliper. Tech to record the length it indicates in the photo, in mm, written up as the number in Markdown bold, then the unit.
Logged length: **9.8** mm
